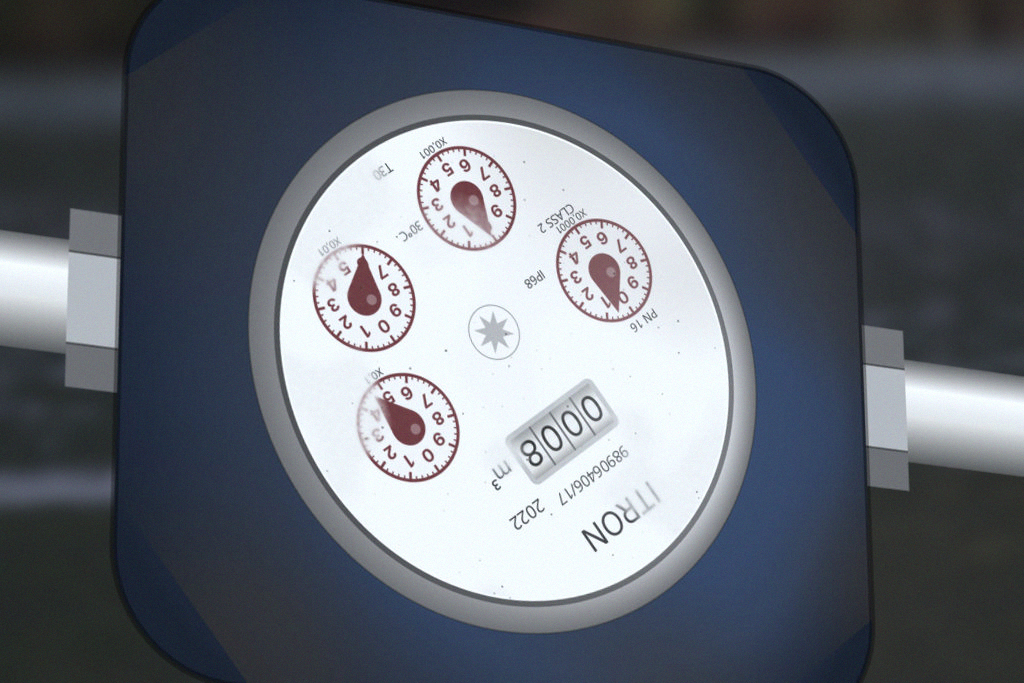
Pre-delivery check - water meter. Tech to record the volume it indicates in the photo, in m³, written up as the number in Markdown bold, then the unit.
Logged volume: **8.4600** m³
